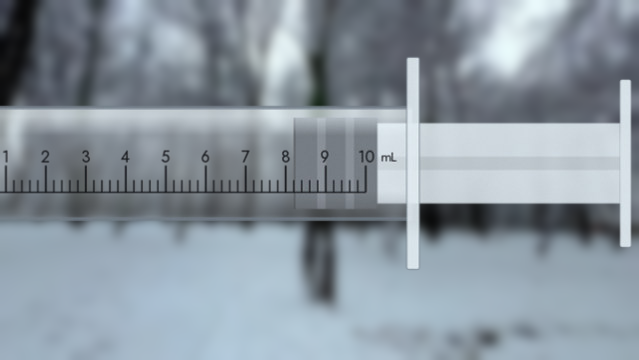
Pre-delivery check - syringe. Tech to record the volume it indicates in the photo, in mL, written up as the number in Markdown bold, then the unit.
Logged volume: **8.2** mL
